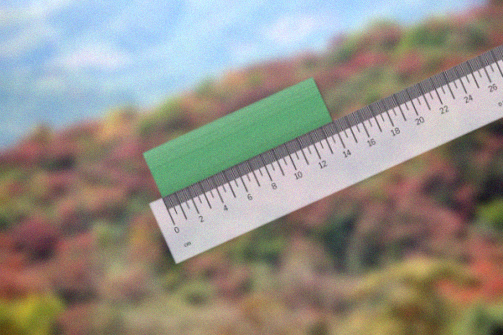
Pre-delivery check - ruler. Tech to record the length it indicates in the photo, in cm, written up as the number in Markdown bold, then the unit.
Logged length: **14** cm
